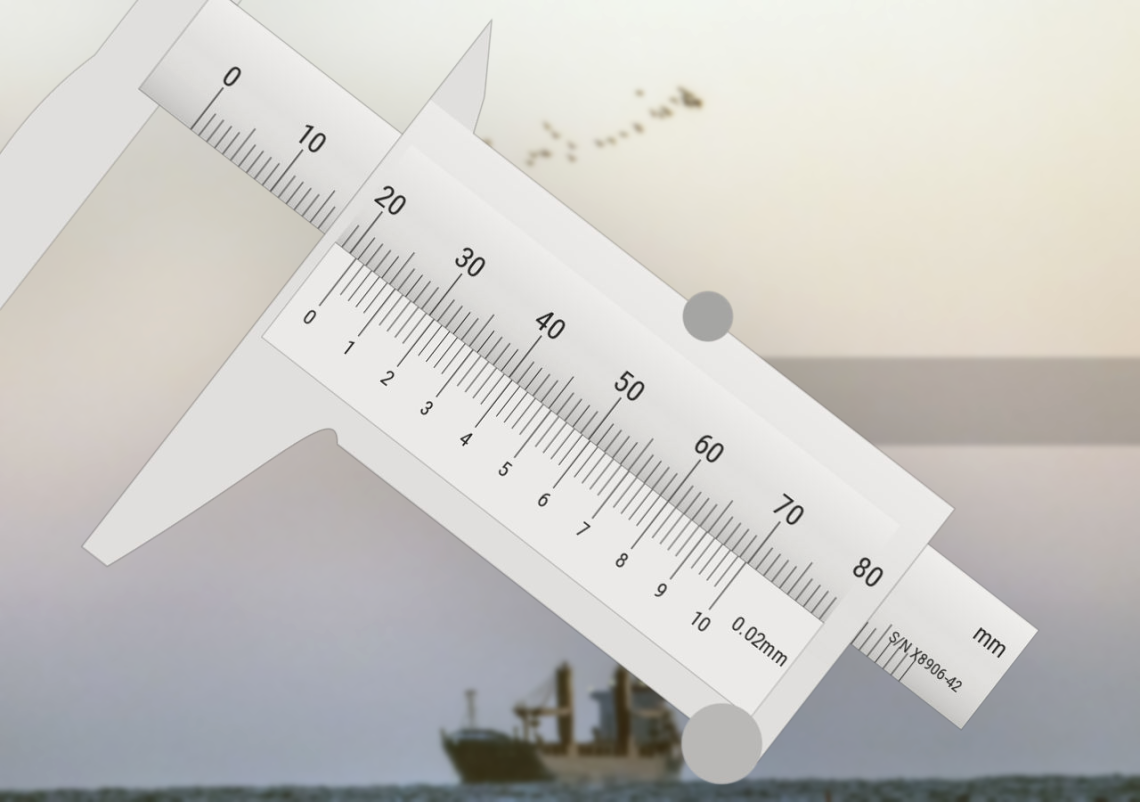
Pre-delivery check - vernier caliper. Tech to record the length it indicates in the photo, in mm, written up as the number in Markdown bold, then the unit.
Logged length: **20.8** mm
